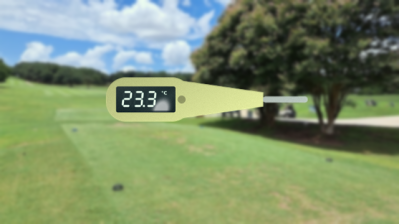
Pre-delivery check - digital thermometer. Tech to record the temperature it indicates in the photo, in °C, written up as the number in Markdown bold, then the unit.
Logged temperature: **23.3** °C
